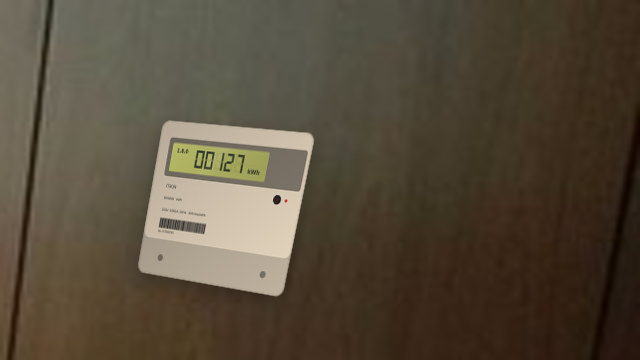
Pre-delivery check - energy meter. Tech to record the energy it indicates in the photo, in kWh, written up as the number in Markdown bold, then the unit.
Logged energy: **127** kWh
